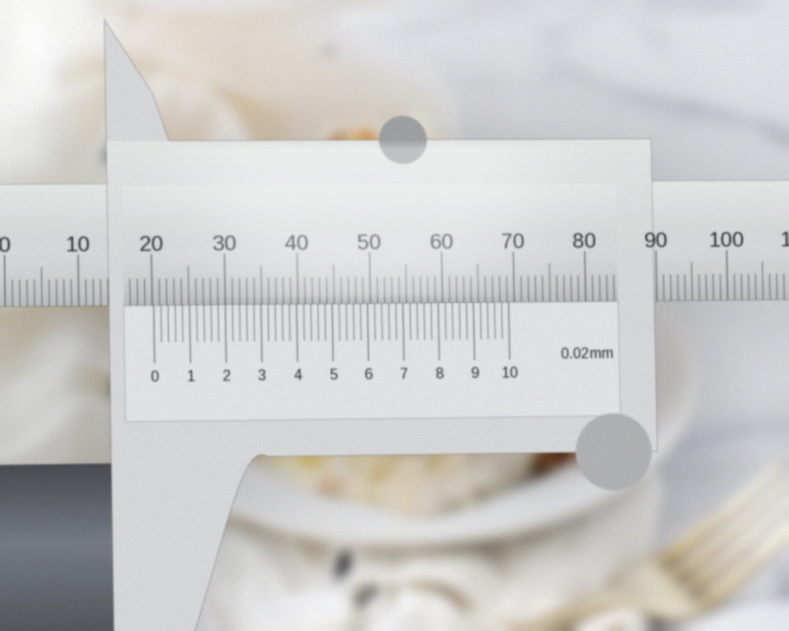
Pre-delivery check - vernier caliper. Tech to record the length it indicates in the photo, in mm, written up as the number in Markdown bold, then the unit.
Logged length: **20.2** mm
